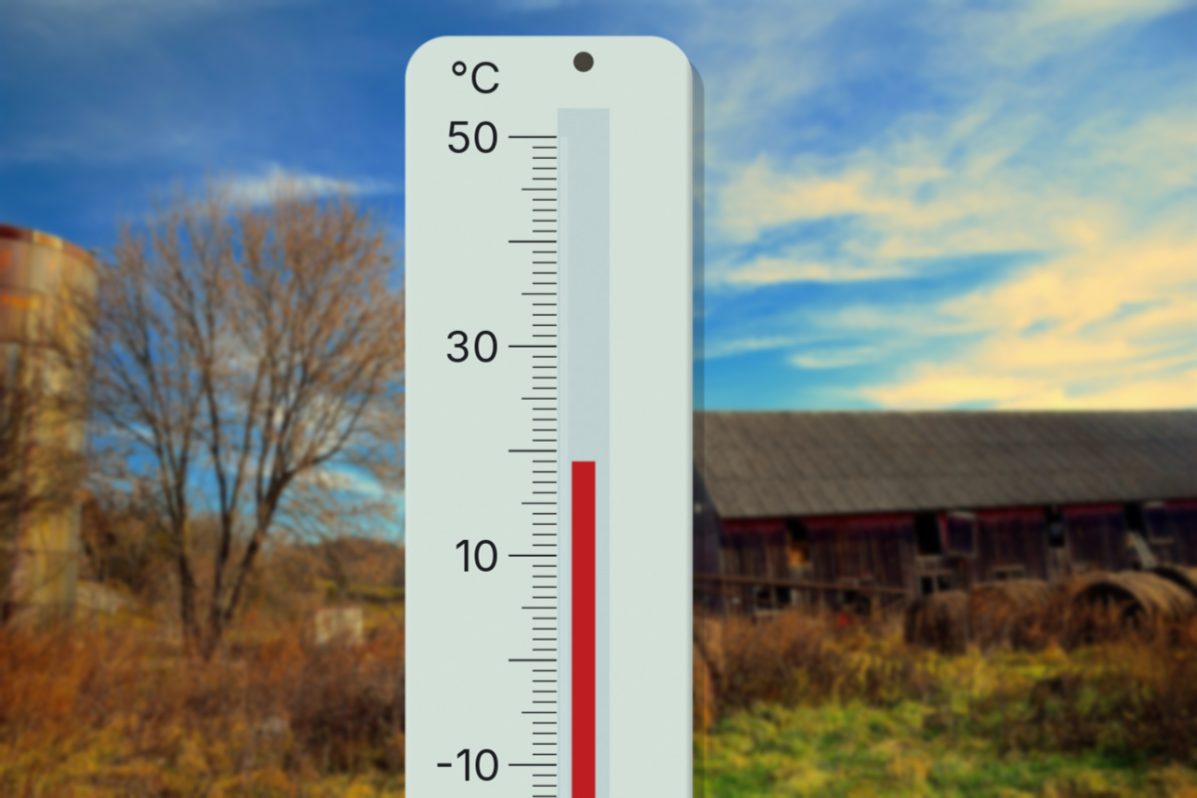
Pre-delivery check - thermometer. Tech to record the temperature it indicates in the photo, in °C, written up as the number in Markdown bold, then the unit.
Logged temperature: **19** °C
